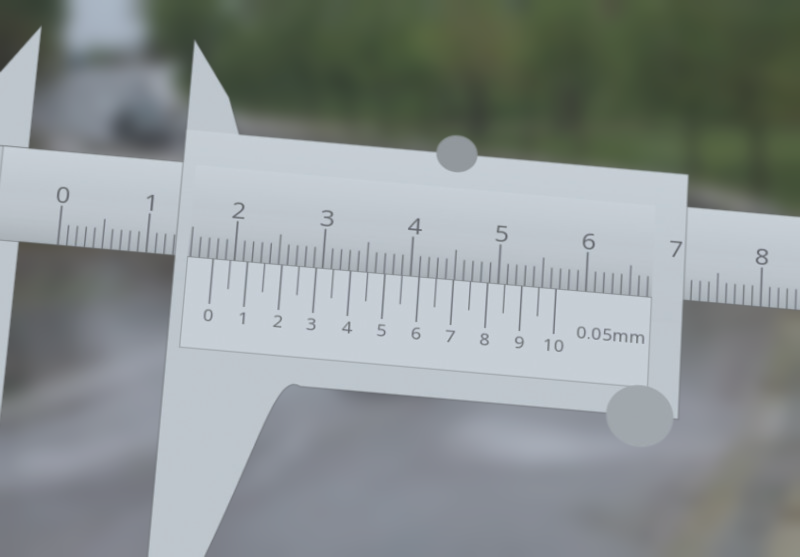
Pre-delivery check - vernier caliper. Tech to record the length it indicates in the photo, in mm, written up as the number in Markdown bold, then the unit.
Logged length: **17.6** mm
